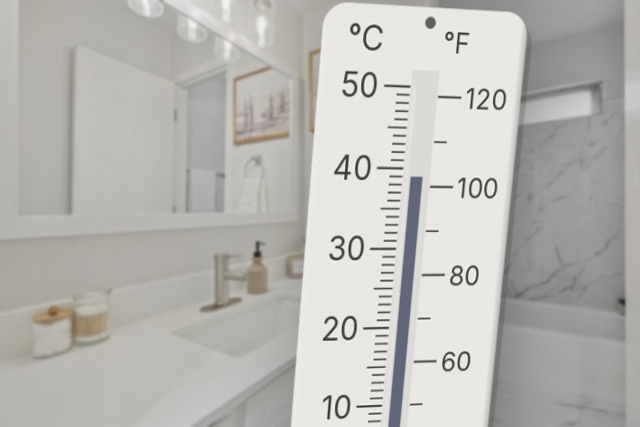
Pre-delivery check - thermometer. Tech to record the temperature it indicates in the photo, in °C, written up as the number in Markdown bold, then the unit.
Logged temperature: **39** °C
